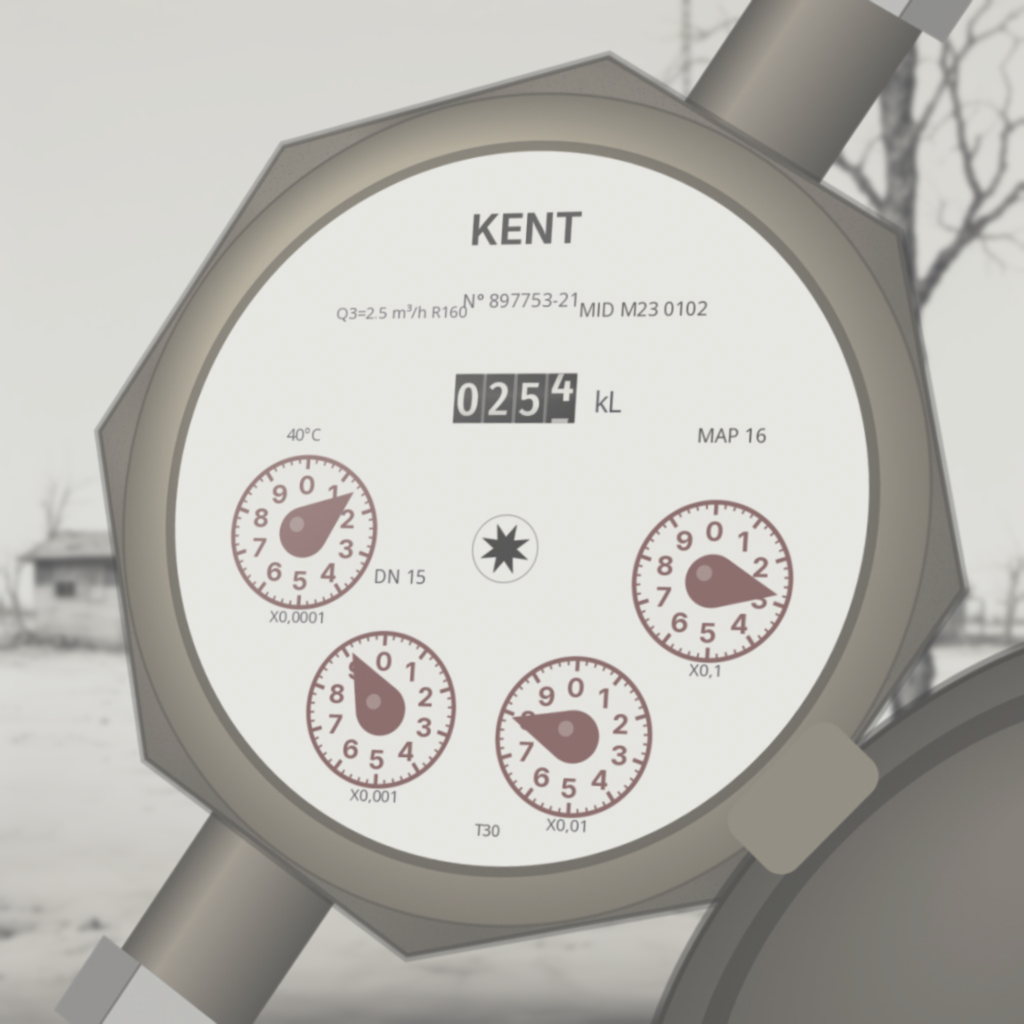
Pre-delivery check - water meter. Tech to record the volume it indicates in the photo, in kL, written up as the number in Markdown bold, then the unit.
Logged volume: **254.2791** kL
